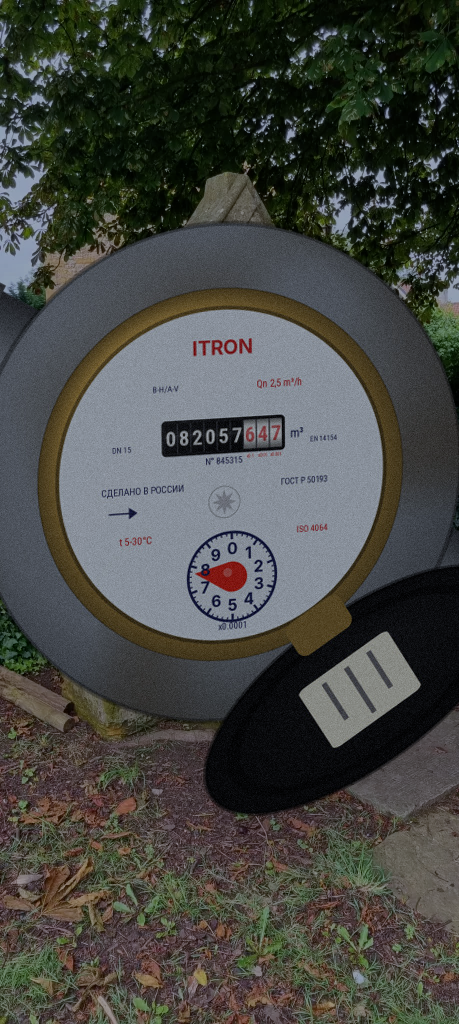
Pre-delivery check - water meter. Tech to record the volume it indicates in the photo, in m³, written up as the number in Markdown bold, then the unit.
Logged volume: **82057.6477** m³
